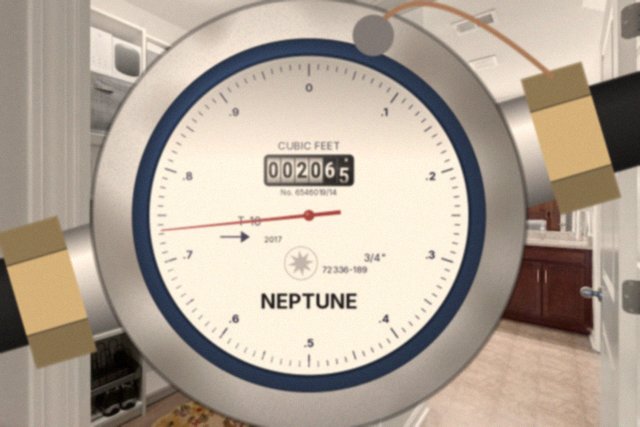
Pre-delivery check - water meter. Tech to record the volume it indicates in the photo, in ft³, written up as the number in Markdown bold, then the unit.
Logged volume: **2064.73** ft³
